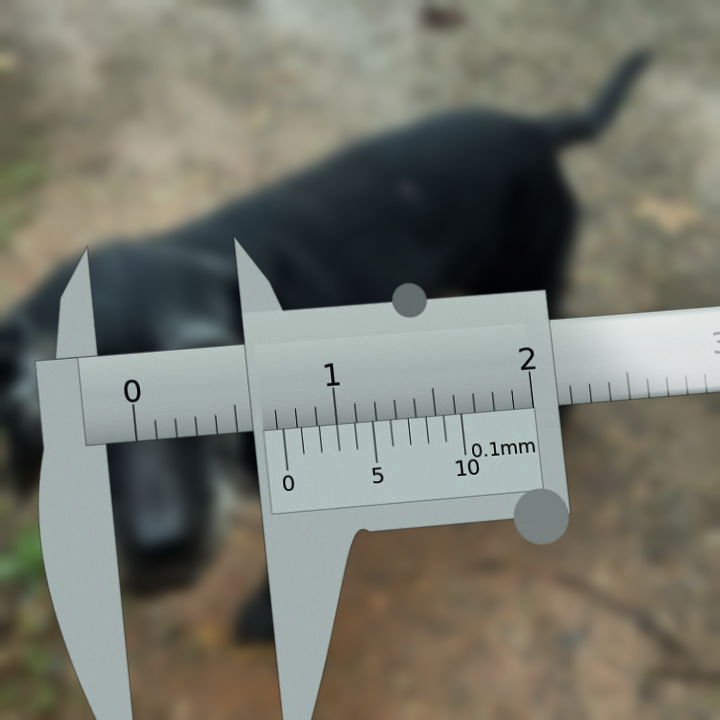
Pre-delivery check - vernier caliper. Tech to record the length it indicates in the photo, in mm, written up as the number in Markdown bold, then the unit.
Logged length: **7.3** mm
